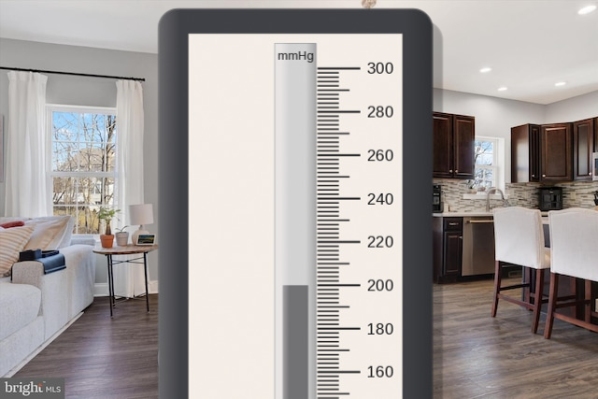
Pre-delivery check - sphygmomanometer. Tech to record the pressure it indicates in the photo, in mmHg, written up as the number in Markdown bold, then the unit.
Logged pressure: **200** mmHg
